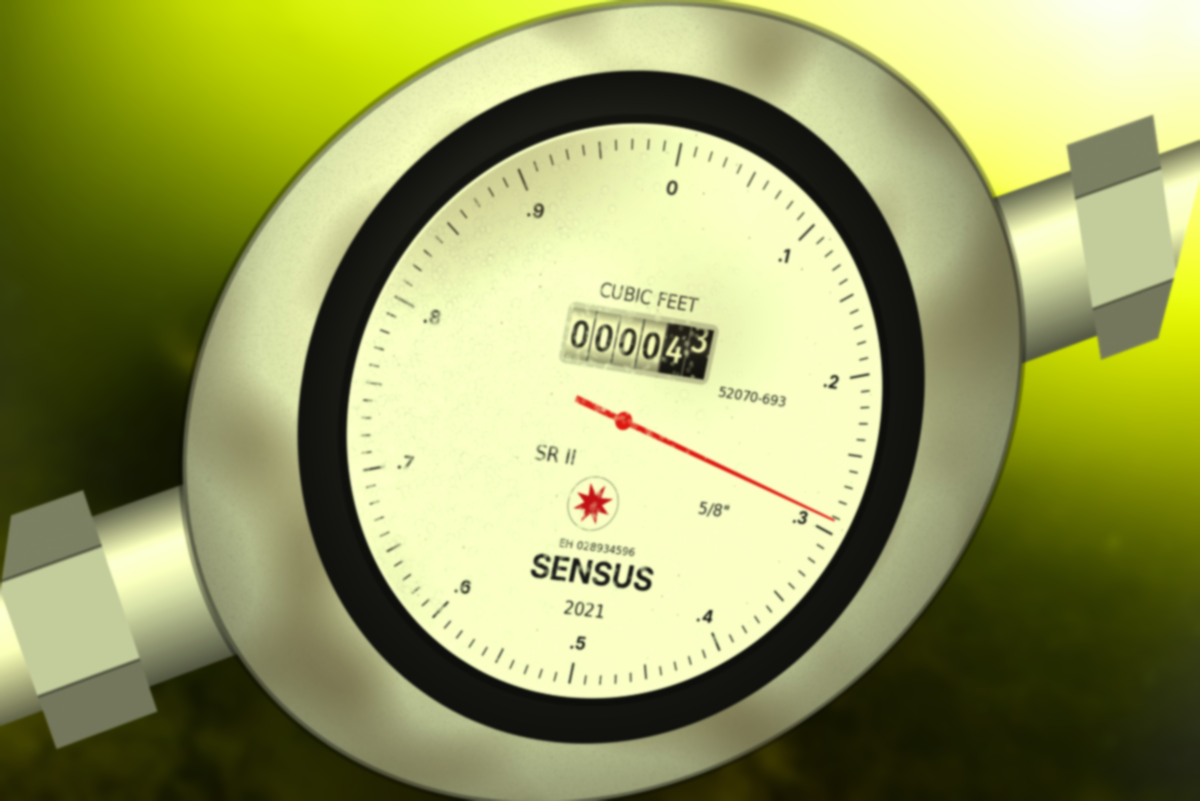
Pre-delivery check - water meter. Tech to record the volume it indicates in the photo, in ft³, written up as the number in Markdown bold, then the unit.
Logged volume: **43.29** ft³
